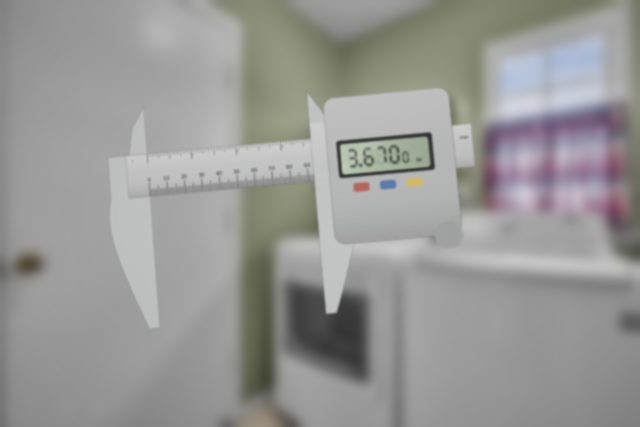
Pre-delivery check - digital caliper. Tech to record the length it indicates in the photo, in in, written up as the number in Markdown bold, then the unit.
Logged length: **3.6700** in
